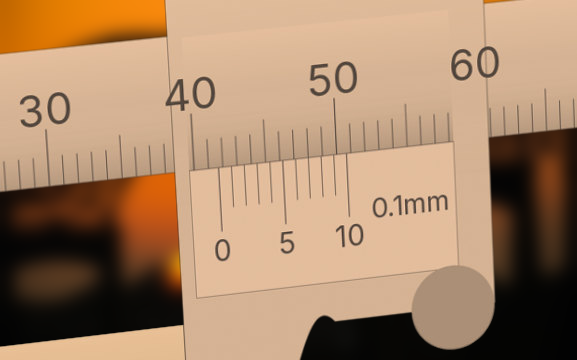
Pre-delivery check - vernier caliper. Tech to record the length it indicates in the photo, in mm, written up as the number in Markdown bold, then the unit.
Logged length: **41.7** mm
